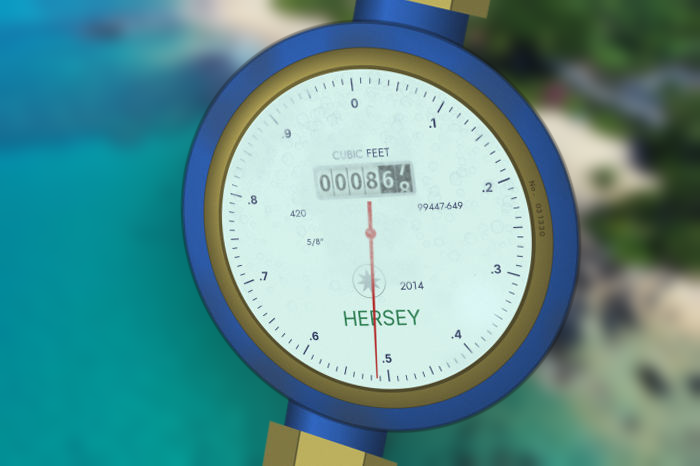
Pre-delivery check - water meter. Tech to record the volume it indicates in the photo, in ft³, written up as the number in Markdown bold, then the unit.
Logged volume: **867.51** ft³
